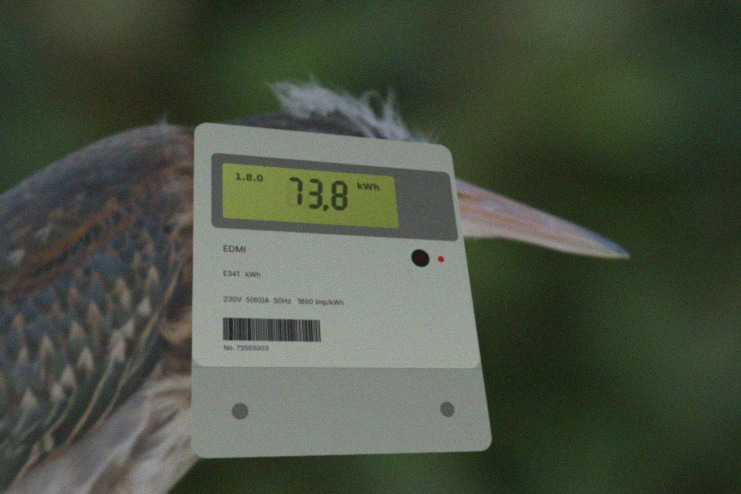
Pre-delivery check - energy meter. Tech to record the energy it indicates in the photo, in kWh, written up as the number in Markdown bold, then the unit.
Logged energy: **73.8** kWh
